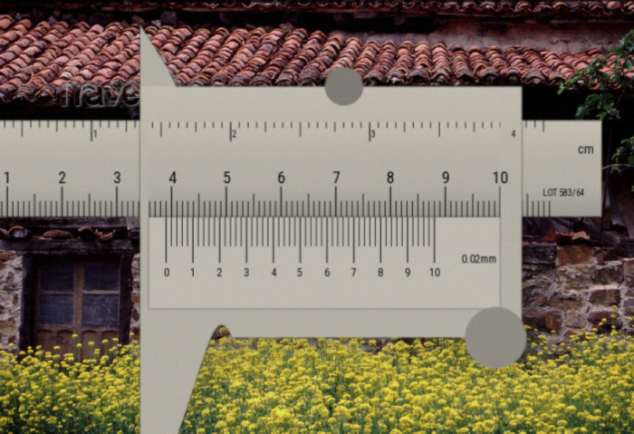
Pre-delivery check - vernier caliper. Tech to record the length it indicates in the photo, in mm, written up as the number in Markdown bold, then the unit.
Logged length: **39.0** mm
